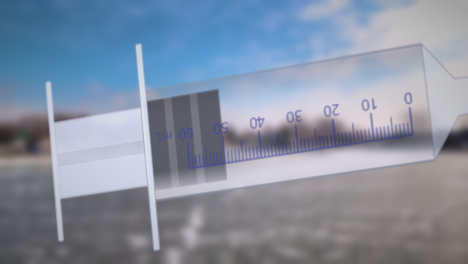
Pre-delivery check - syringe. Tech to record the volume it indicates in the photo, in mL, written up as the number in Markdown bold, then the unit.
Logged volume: **50** mL
